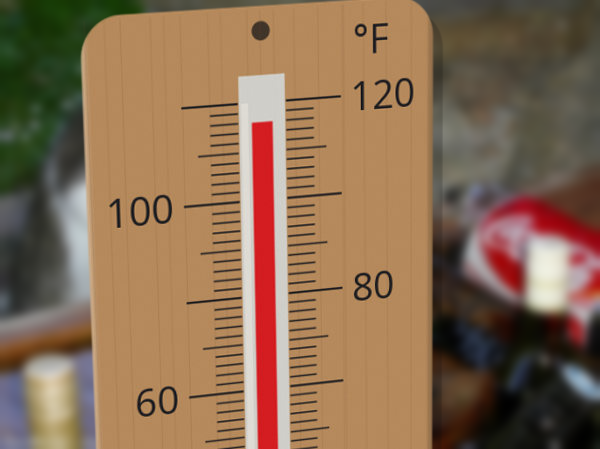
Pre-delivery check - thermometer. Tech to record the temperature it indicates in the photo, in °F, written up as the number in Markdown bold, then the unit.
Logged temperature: **116** °F
